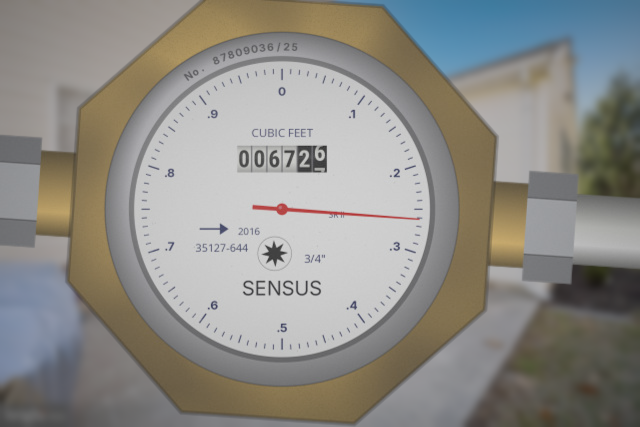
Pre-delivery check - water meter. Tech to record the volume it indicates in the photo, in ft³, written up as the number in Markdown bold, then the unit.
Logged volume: **6726.26** ft³
